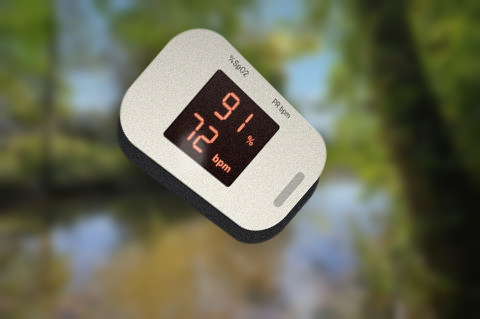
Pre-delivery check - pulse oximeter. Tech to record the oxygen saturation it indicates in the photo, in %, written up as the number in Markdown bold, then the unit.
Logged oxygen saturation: **91** %
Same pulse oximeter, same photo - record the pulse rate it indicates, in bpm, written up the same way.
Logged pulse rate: **72** bpm
